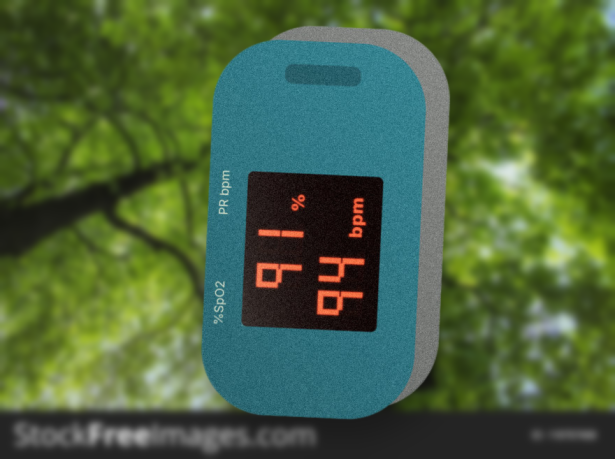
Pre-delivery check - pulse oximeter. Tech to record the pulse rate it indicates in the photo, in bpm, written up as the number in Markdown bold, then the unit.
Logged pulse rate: **94** bpm
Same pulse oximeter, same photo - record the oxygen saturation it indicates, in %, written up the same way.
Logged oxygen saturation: **91** %
